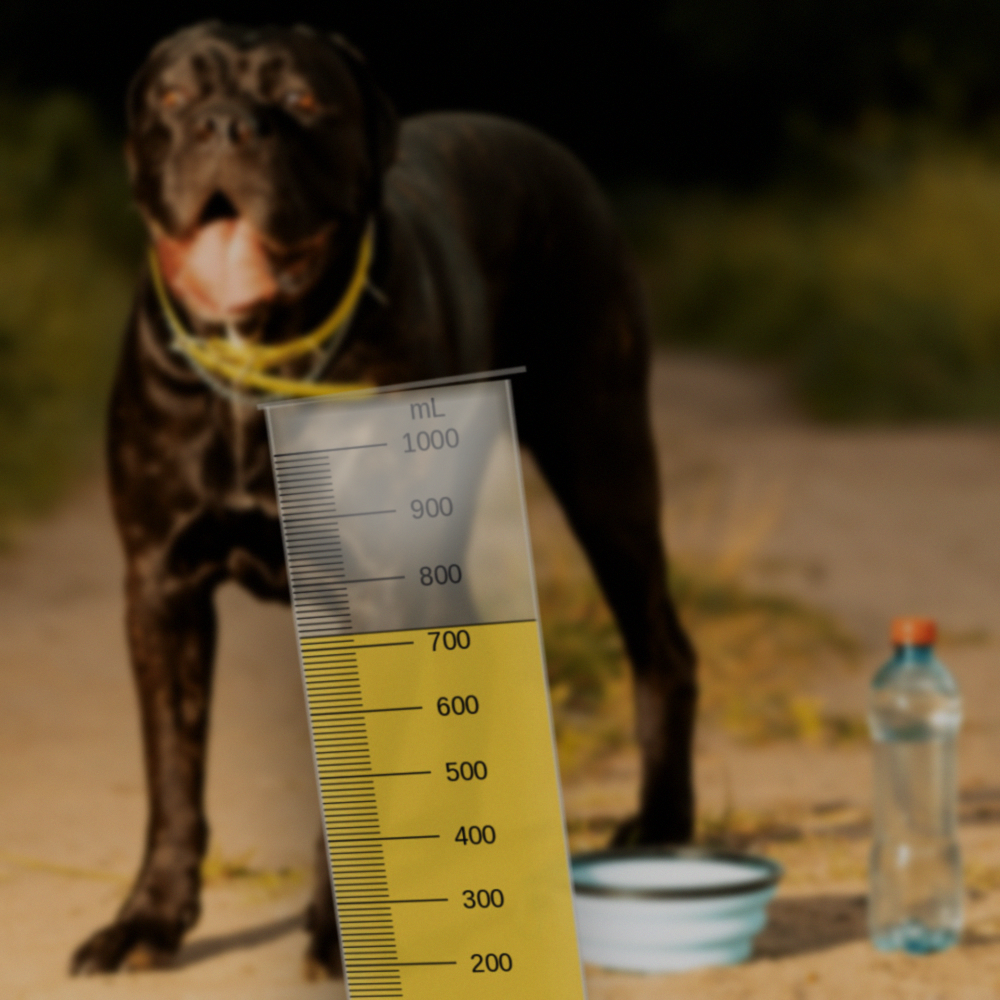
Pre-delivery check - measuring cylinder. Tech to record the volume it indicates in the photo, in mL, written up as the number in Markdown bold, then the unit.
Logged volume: **720** mL
